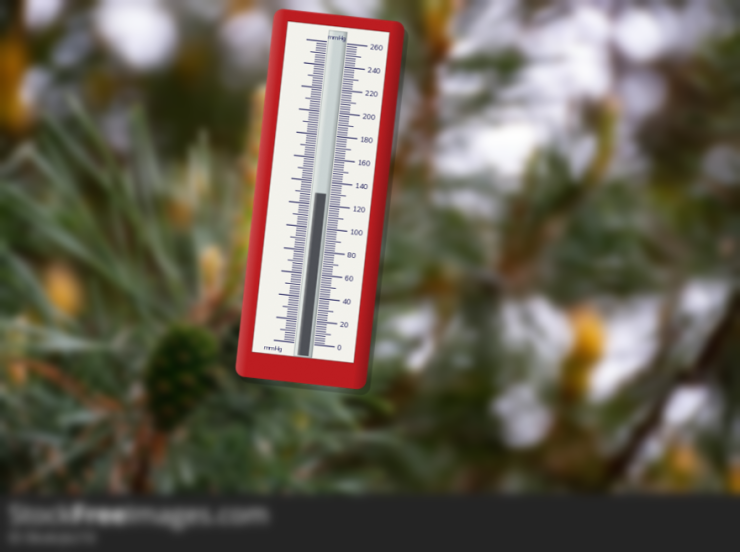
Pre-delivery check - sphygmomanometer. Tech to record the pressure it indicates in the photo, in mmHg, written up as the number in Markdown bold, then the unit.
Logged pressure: **130** mmHg
